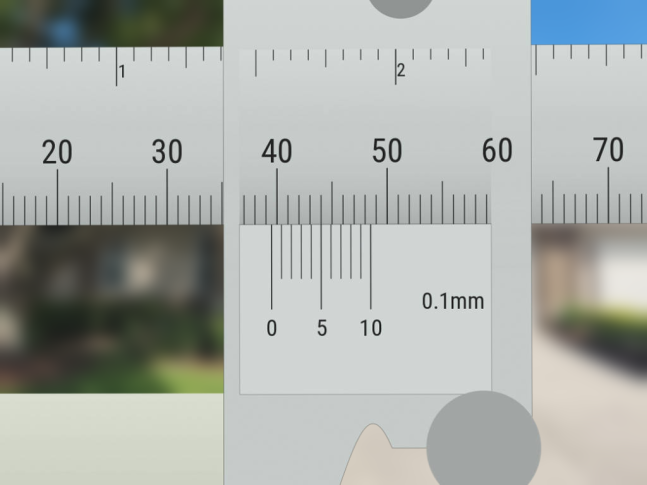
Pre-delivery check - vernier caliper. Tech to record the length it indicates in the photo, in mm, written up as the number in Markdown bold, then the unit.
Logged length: **39.5** mm
